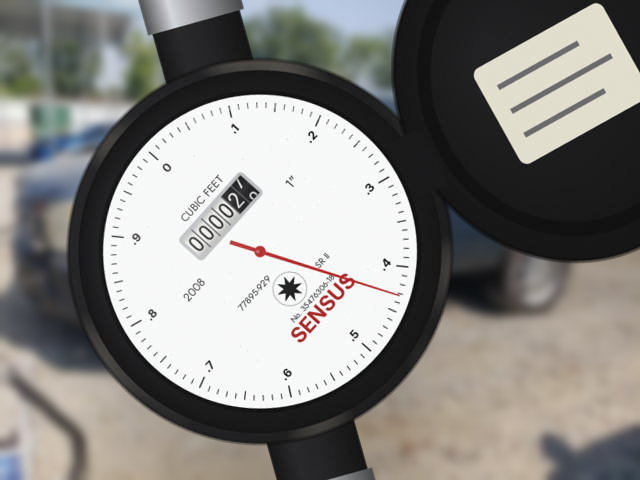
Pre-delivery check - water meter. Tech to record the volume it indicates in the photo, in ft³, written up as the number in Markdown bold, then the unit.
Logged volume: **27.43** ft³
